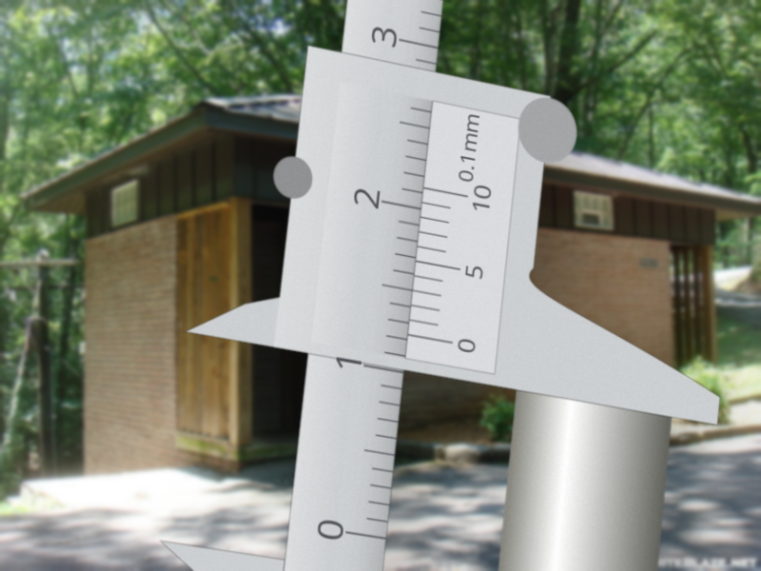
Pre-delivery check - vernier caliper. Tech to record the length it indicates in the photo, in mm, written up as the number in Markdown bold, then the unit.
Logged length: **12.3** mm
